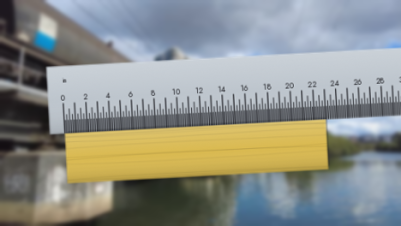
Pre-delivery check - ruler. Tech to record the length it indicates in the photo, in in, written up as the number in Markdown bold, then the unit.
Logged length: **23** in
